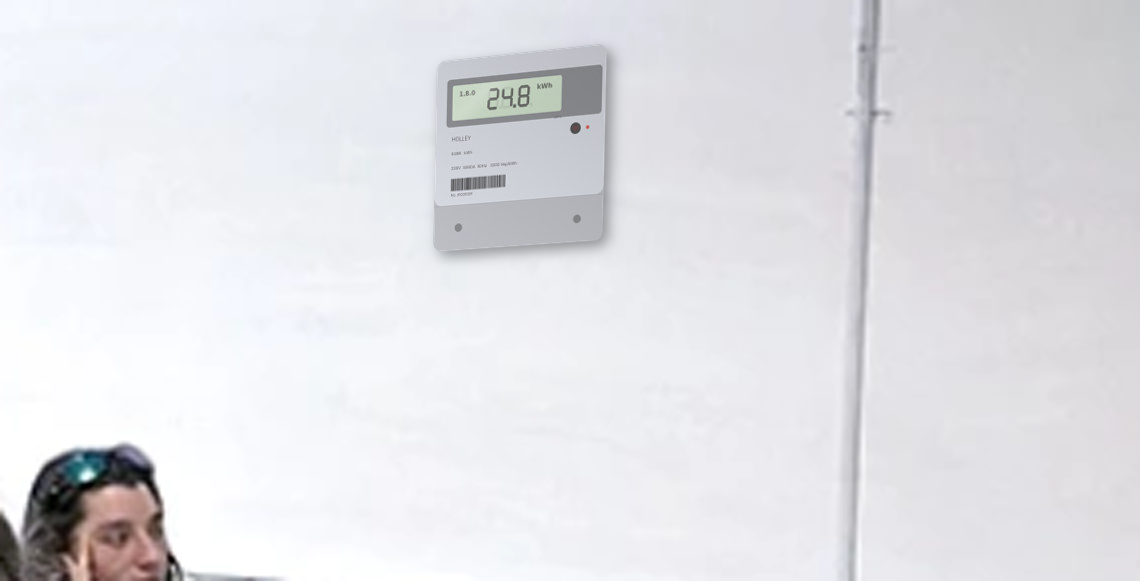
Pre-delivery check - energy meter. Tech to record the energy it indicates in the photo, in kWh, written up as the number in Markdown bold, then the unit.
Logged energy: **24.8** kWh
